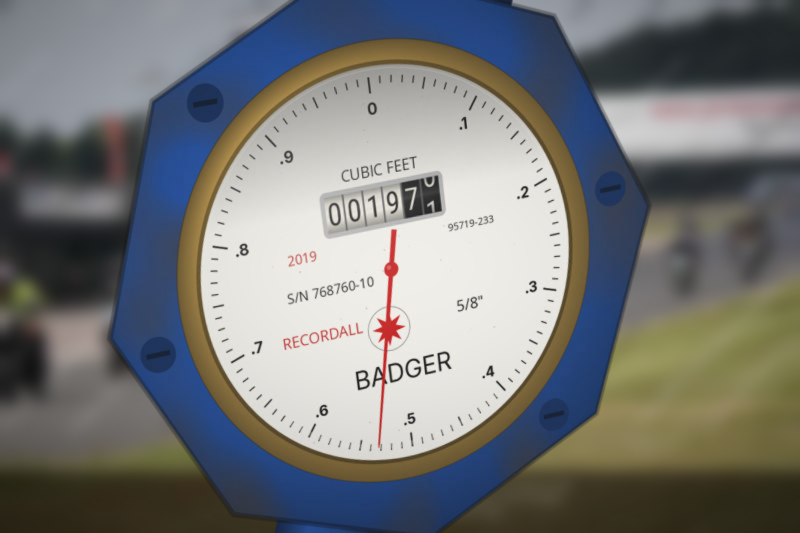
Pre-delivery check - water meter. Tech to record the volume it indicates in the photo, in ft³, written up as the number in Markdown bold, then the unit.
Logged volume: **1970.53** ft³
